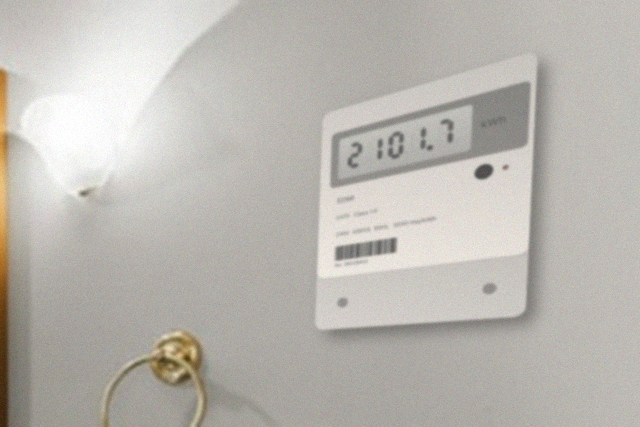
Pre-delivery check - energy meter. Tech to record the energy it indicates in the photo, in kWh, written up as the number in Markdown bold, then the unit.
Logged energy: **2101.7** kWh
